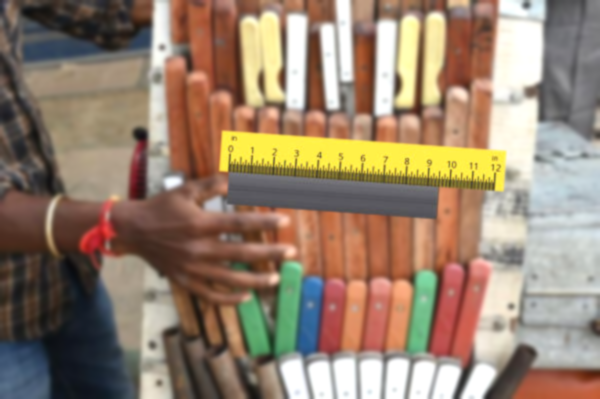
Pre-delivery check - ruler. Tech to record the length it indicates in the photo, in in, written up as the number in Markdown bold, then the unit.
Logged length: **9.5** in
